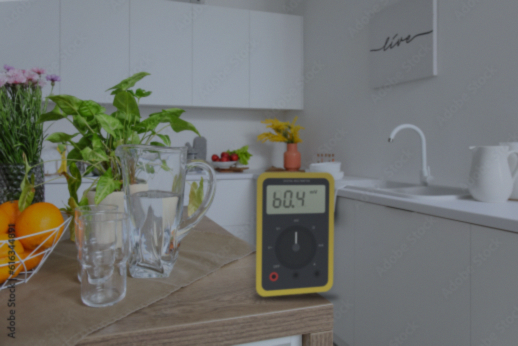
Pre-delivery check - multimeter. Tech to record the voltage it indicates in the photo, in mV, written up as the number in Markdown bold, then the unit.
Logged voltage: **60.4** mV
